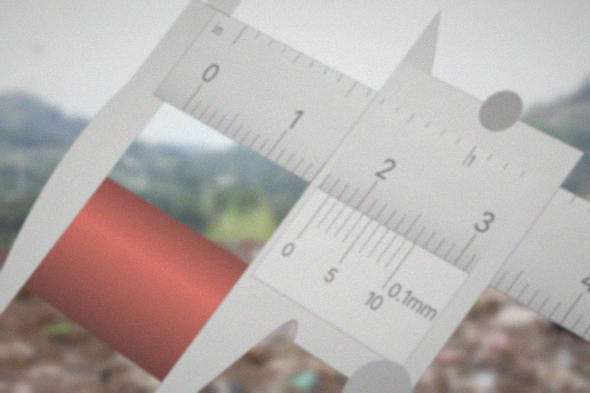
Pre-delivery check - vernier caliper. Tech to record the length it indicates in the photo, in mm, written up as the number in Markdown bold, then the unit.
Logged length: **17.2** mm
